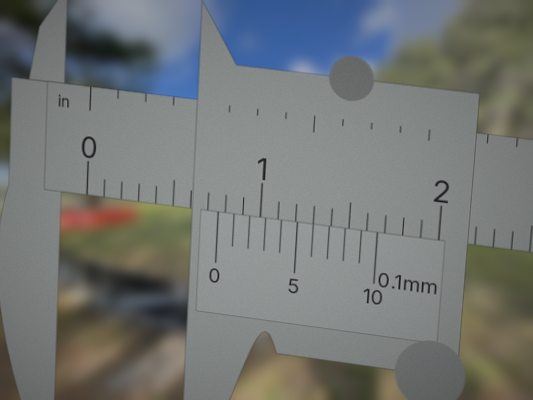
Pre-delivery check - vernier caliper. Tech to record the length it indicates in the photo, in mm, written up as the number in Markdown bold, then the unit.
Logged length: **7.6** mm
